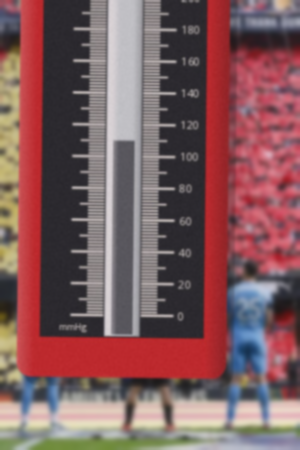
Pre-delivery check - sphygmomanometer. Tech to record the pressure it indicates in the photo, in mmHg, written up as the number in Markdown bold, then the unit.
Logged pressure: **110** mmHg
